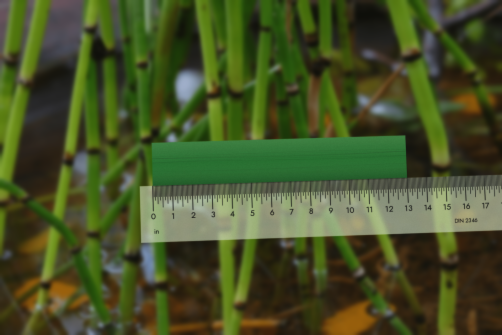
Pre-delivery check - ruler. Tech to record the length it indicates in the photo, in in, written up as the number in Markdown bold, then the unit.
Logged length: **13** in
